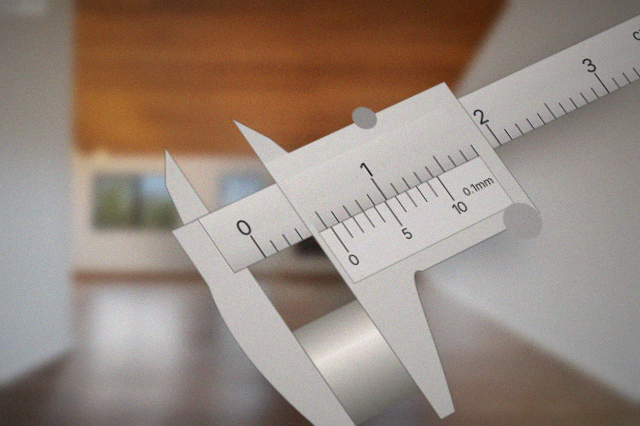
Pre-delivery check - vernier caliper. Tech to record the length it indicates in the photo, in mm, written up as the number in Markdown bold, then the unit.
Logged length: **5.3** mm
